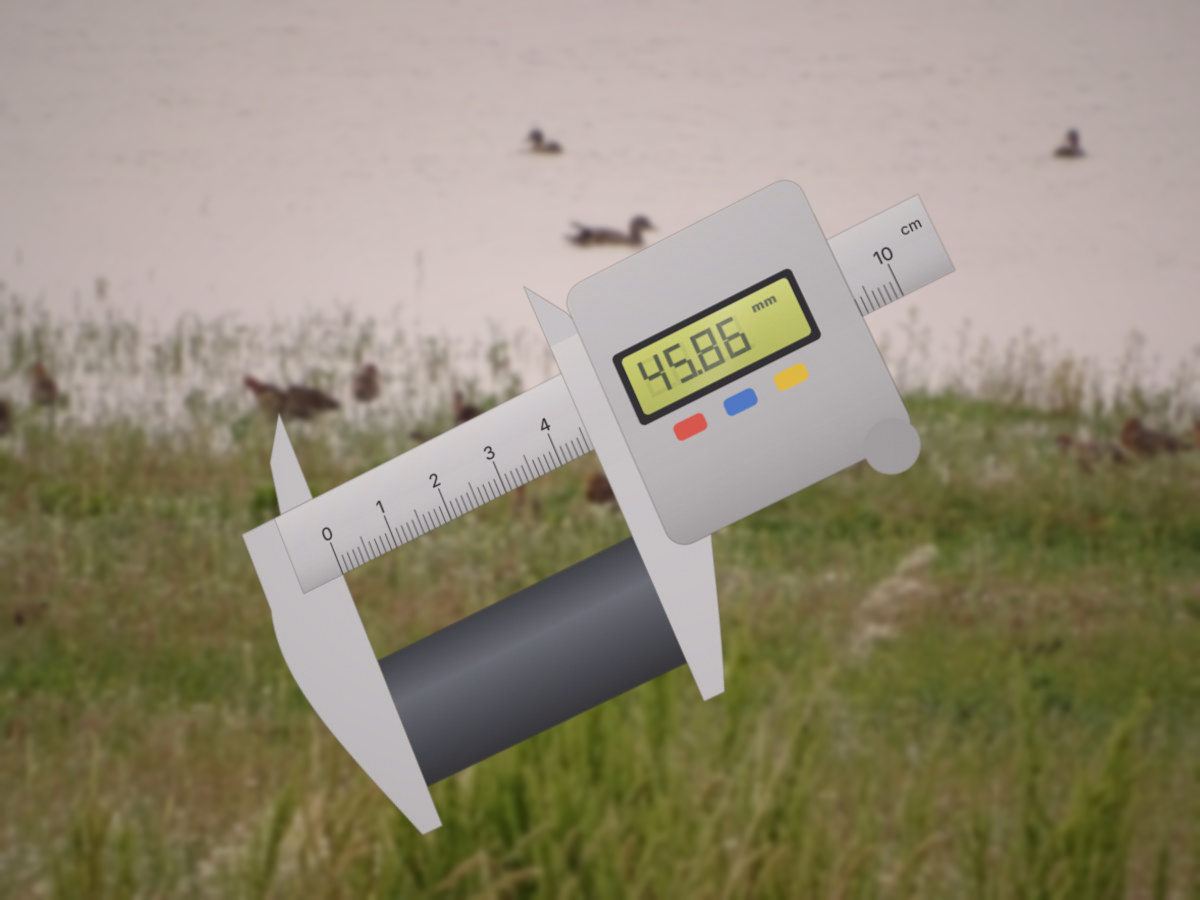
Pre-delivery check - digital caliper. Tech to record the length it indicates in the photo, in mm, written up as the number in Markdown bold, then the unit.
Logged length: **45.86** mm
